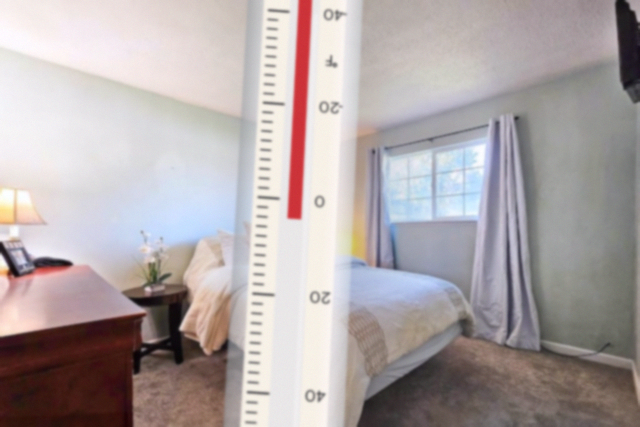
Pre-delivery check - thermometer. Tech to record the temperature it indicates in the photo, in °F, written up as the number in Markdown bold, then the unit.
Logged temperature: **4** °F
